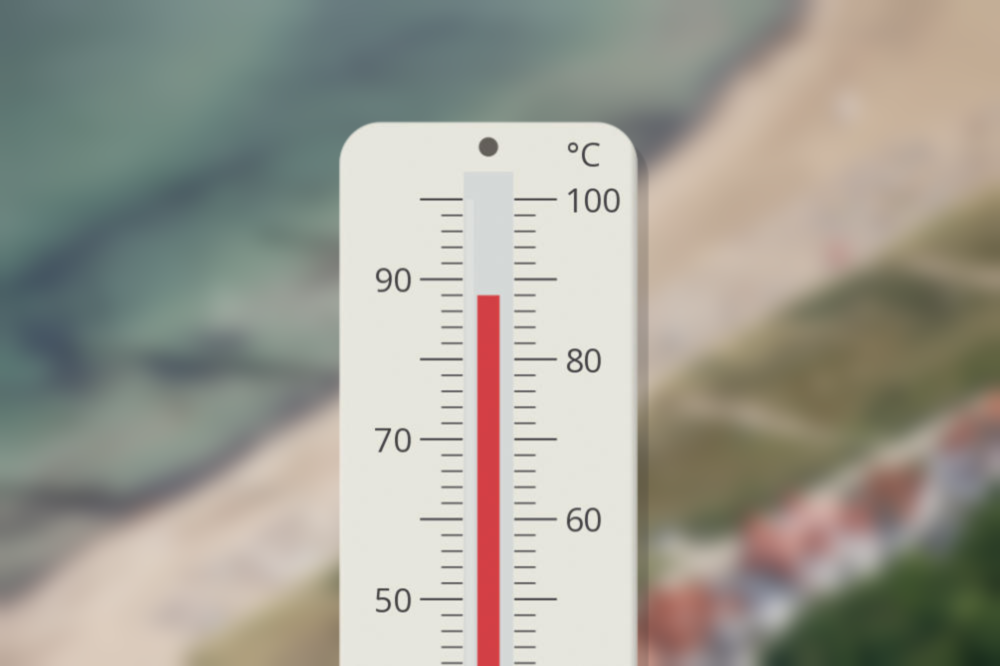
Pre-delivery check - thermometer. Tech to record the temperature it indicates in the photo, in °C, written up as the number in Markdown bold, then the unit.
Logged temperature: **88** °C
